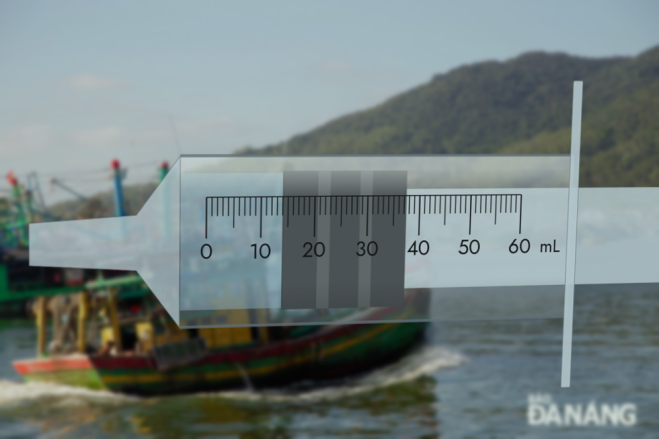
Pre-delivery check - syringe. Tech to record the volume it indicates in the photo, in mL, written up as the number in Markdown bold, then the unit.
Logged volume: **14** mL
